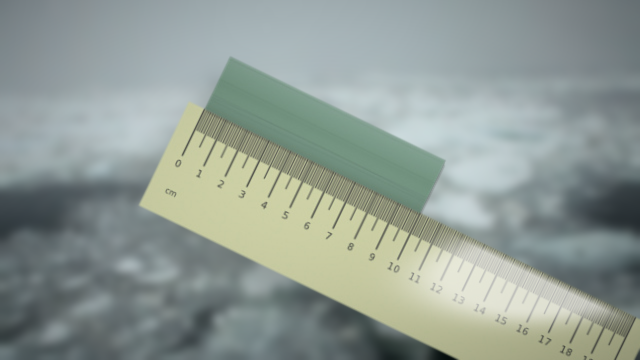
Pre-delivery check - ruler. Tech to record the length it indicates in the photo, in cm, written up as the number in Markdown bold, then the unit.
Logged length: **10** cm
